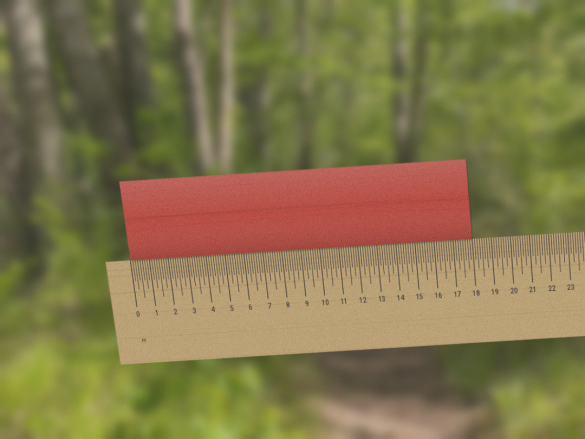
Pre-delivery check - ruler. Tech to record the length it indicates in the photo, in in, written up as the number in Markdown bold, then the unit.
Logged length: **18** in
